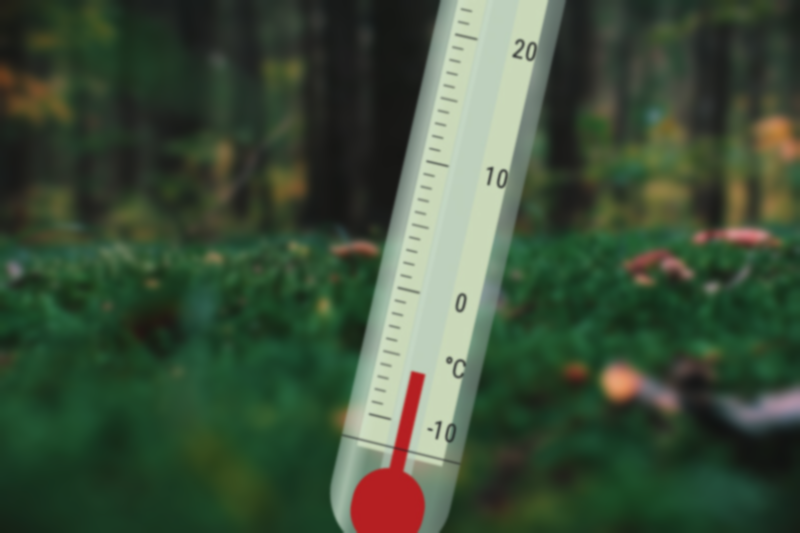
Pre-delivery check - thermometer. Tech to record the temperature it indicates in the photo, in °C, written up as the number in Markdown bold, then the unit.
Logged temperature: **-6** °C
